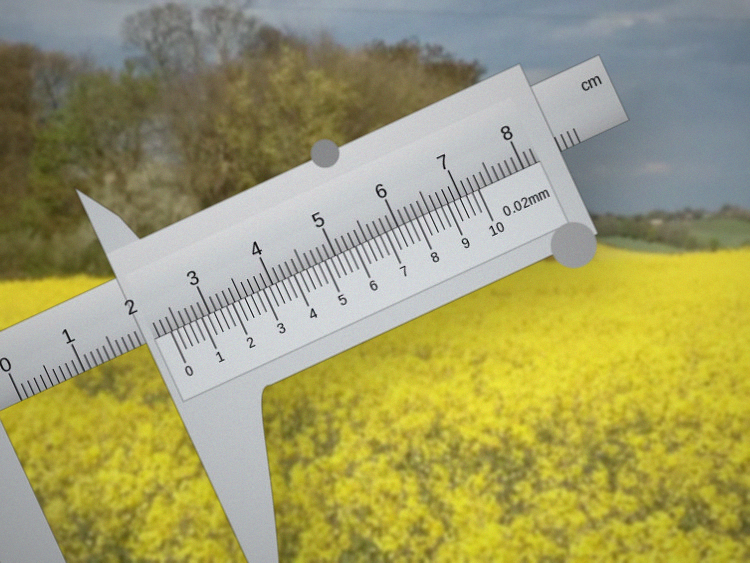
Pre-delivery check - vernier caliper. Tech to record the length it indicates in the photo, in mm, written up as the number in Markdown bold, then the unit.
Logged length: **23.8** mm
